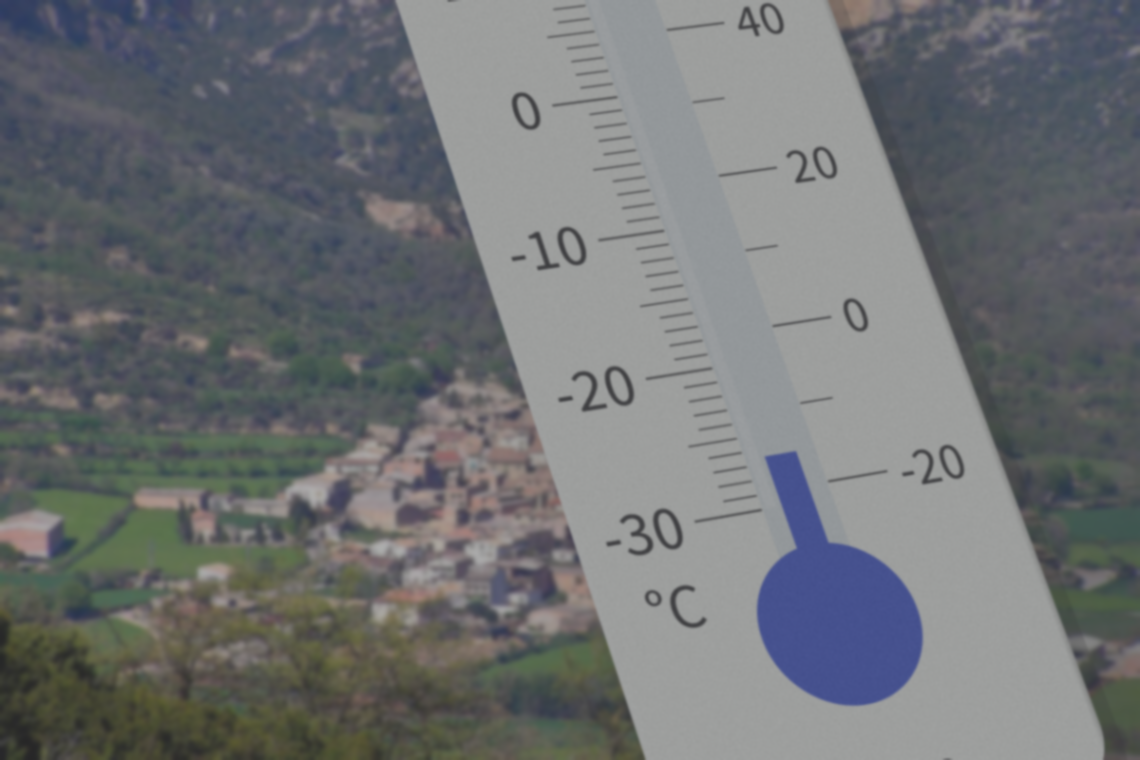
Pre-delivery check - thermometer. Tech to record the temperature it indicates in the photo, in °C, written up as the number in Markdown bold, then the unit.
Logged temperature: **-26.5** °C
